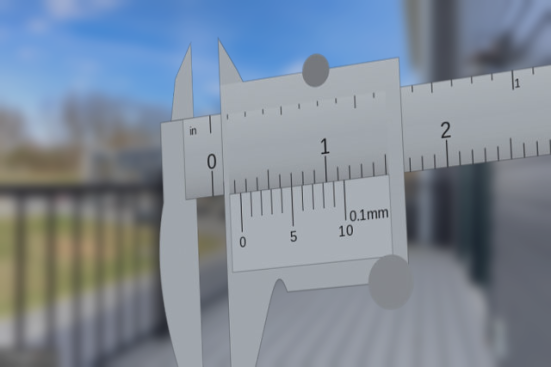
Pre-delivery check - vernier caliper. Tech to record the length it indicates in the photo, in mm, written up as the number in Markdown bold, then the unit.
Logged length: **2.5** mm
